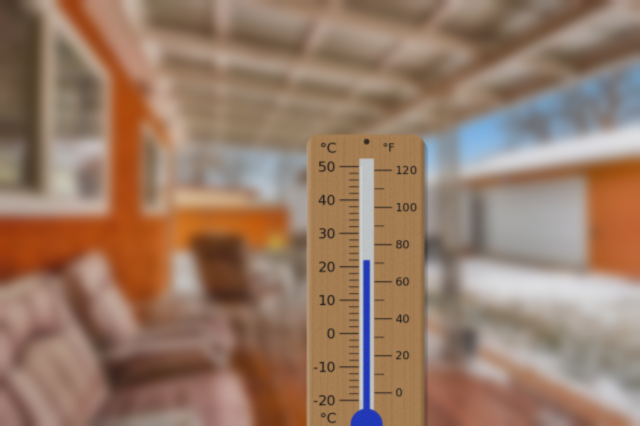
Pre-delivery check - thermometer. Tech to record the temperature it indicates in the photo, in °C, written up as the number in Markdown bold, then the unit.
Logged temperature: **22** °C
